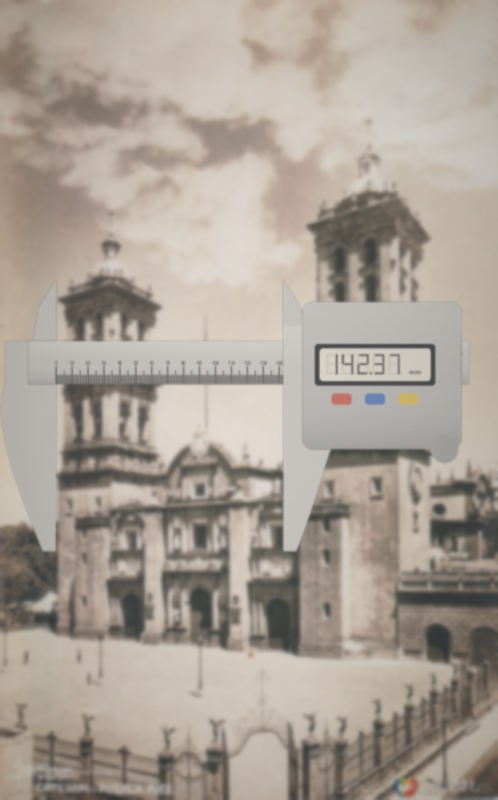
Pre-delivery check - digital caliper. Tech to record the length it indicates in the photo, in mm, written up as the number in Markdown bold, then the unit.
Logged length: **142.37** mm
